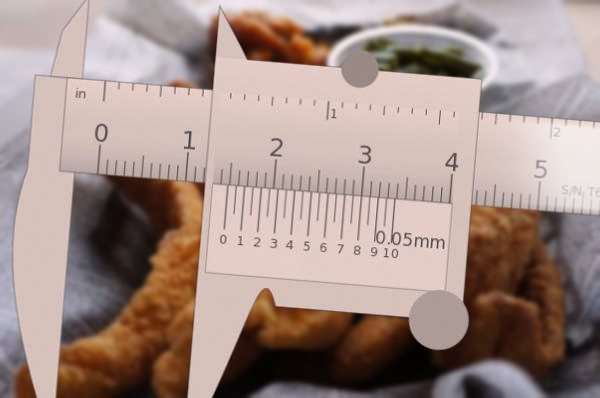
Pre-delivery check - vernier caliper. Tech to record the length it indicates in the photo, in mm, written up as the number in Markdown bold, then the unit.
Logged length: **14.8** mm
